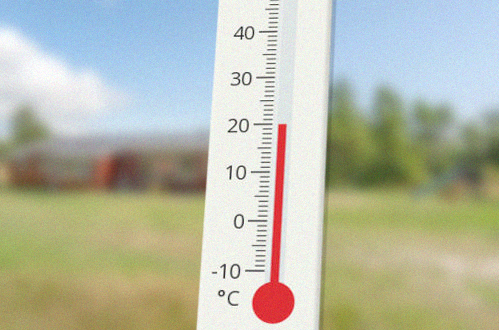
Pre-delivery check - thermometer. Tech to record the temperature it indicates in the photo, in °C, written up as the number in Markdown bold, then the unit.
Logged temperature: **20** °C
